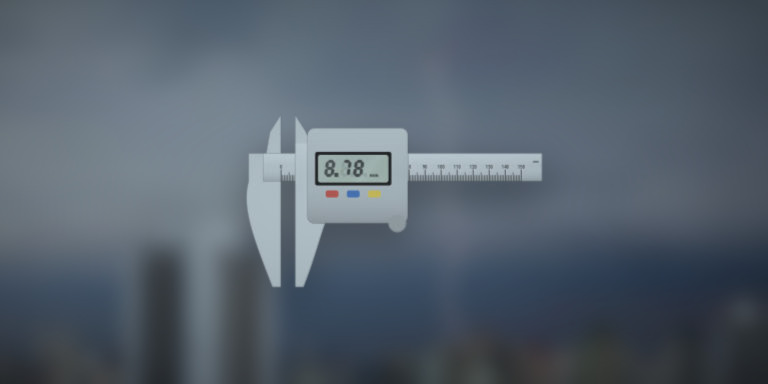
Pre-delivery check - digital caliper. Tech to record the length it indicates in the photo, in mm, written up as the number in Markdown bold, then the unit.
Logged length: **8.78** mm
